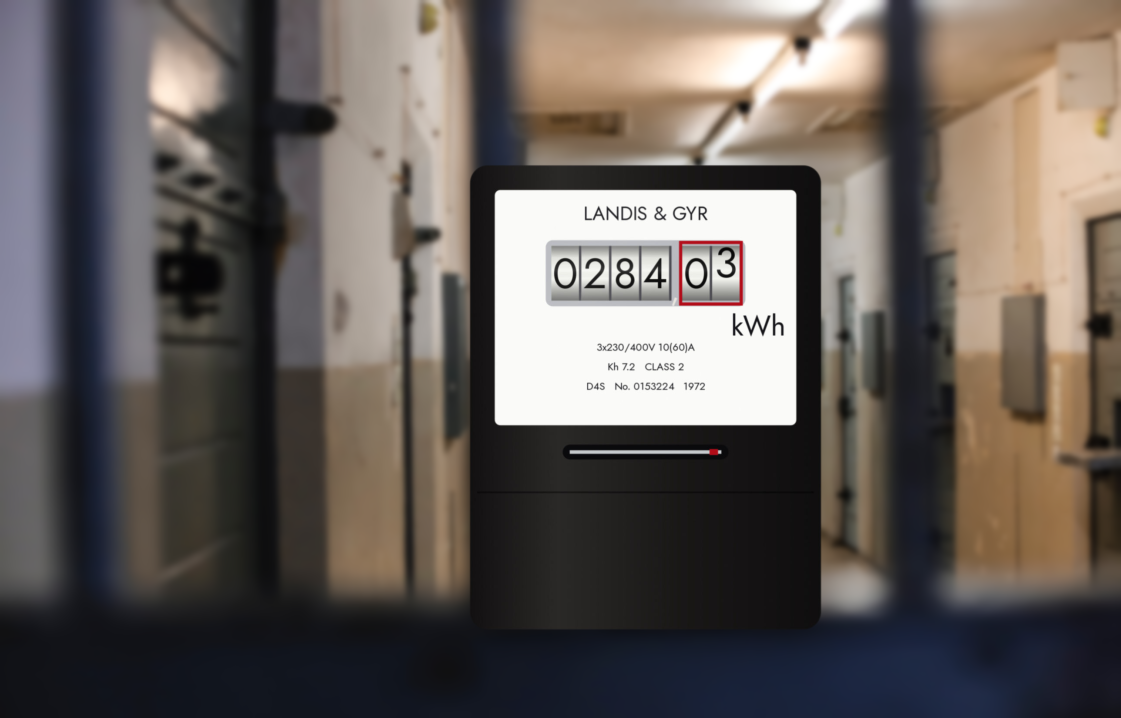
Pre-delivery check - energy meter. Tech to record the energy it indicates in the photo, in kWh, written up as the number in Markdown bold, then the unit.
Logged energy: **284.03** kWh
